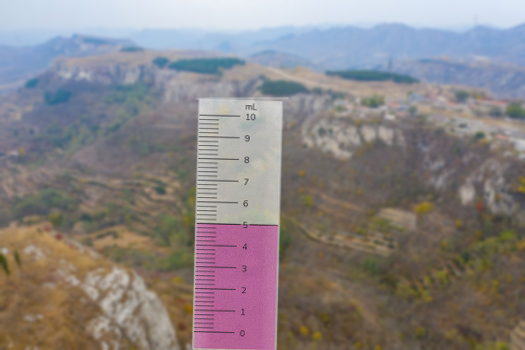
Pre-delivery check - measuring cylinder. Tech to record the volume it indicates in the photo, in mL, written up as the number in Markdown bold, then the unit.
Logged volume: **5** mL
